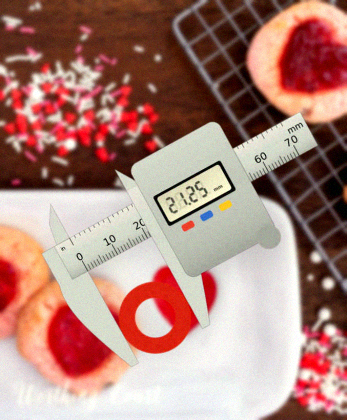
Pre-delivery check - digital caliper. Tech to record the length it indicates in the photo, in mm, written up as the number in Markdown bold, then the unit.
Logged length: **21.25** mm
